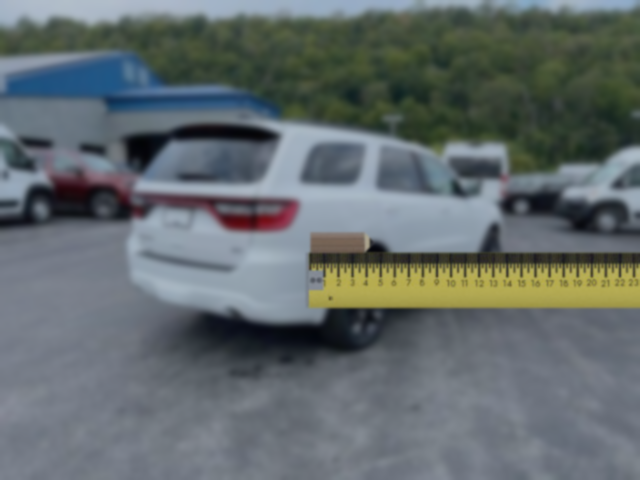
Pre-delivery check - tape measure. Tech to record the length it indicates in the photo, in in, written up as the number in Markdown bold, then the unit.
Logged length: **4.5** in
